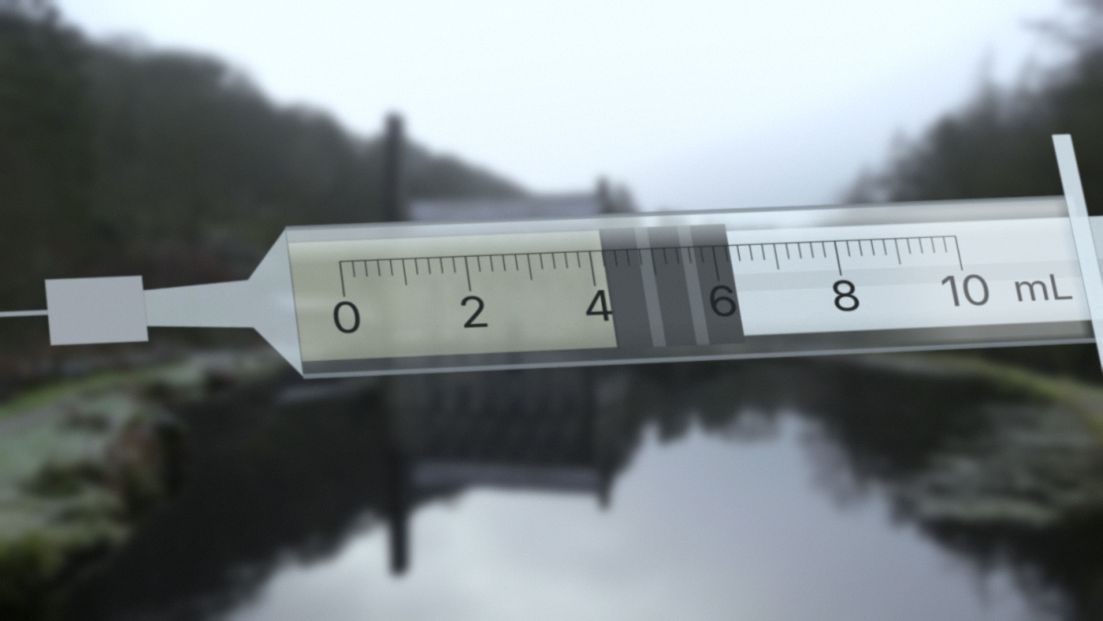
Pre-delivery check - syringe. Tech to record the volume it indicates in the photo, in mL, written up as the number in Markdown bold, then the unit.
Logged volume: **4.2** mL
